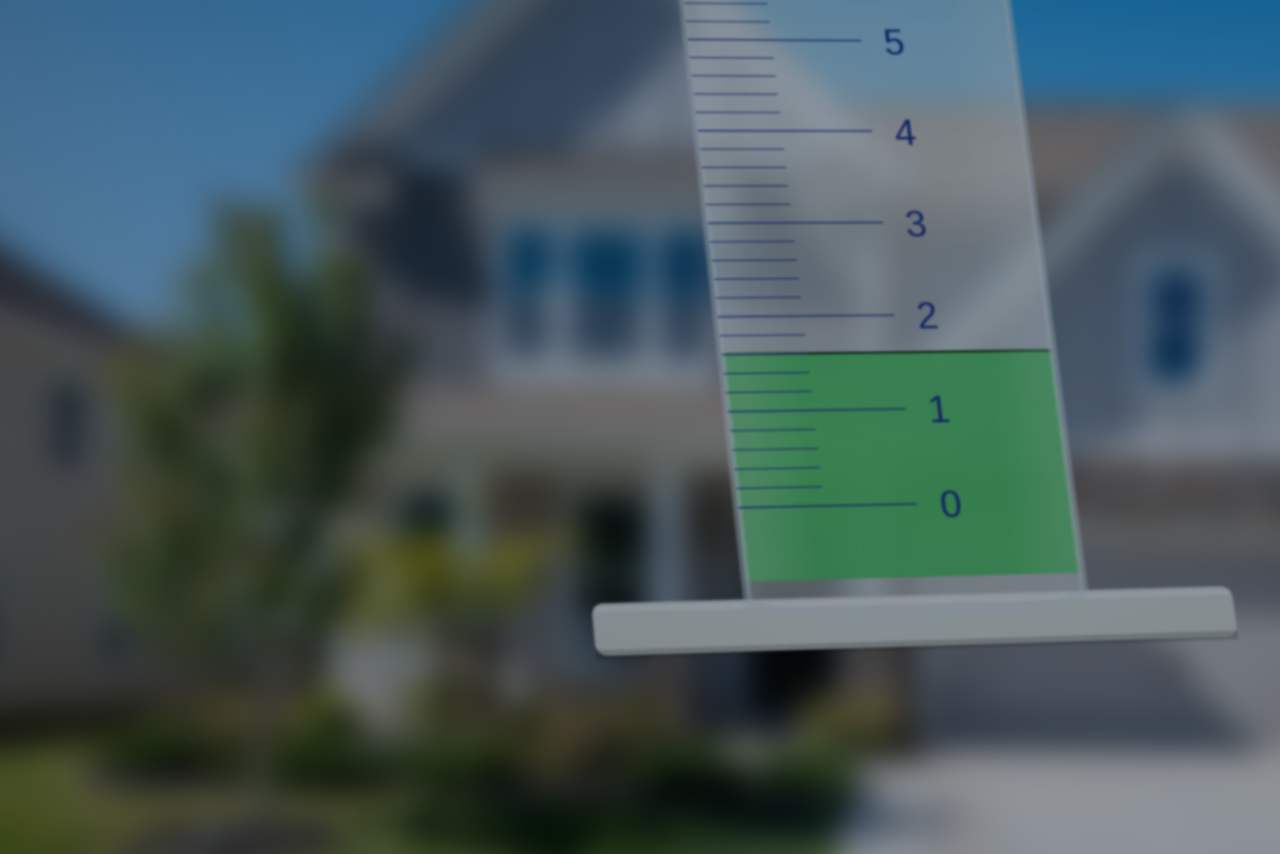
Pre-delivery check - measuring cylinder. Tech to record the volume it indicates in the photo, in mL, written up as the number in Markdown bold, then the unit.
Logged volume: **1.6** mL
